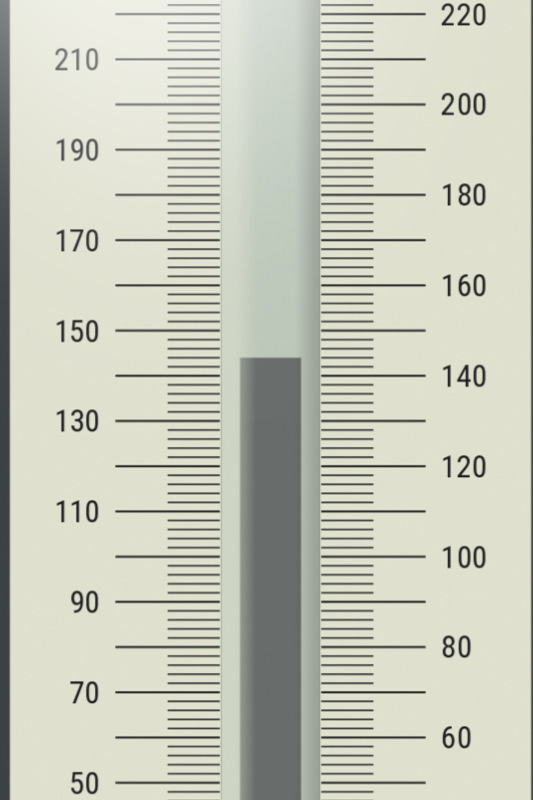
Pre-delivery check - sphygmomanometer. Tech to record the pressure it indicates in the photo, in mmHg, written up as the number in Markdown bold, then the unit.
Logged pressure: **144** mmHg
